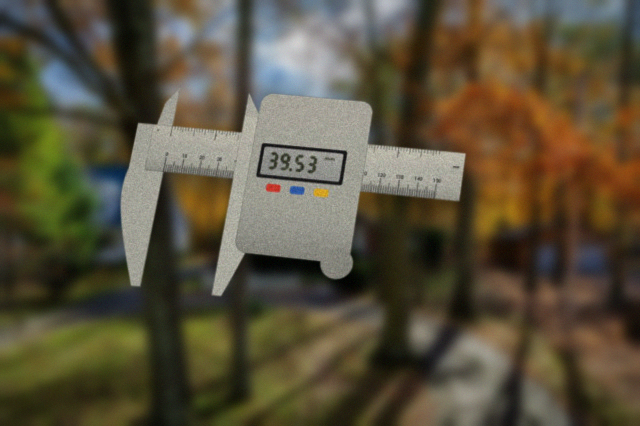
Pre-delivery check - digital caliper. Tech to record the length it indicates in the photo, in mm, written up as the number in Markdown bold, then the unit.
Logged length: **39.53** mm
